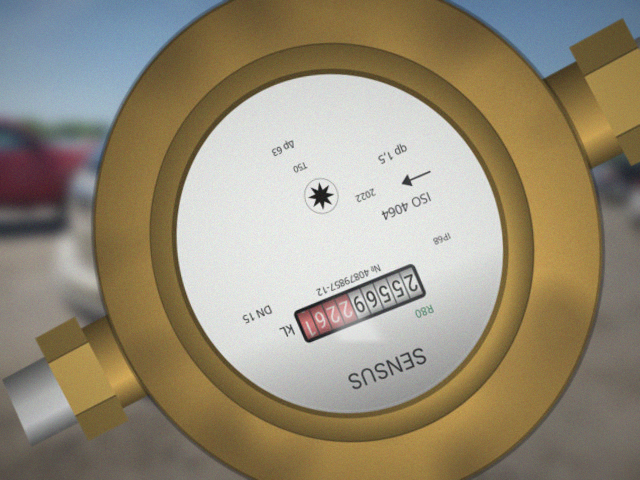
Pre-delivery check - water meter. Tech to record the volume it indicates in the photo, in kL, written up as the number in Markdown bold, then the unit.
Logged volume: **25569.2261** kL
